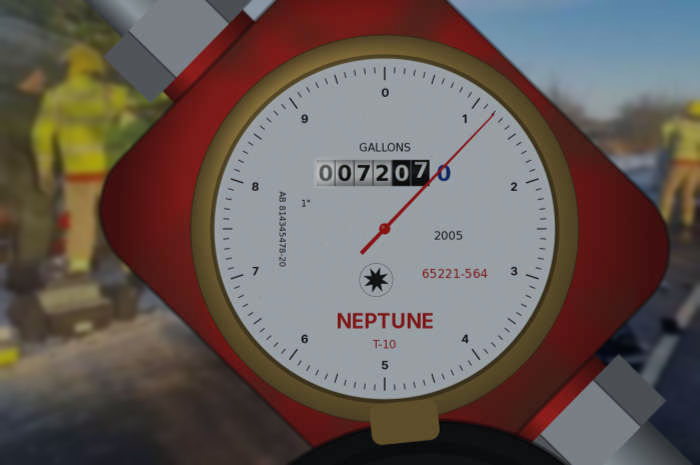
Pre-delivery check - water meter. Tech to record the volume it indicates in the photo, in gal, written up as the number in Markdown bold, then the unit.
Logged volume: **72071.2** gal
